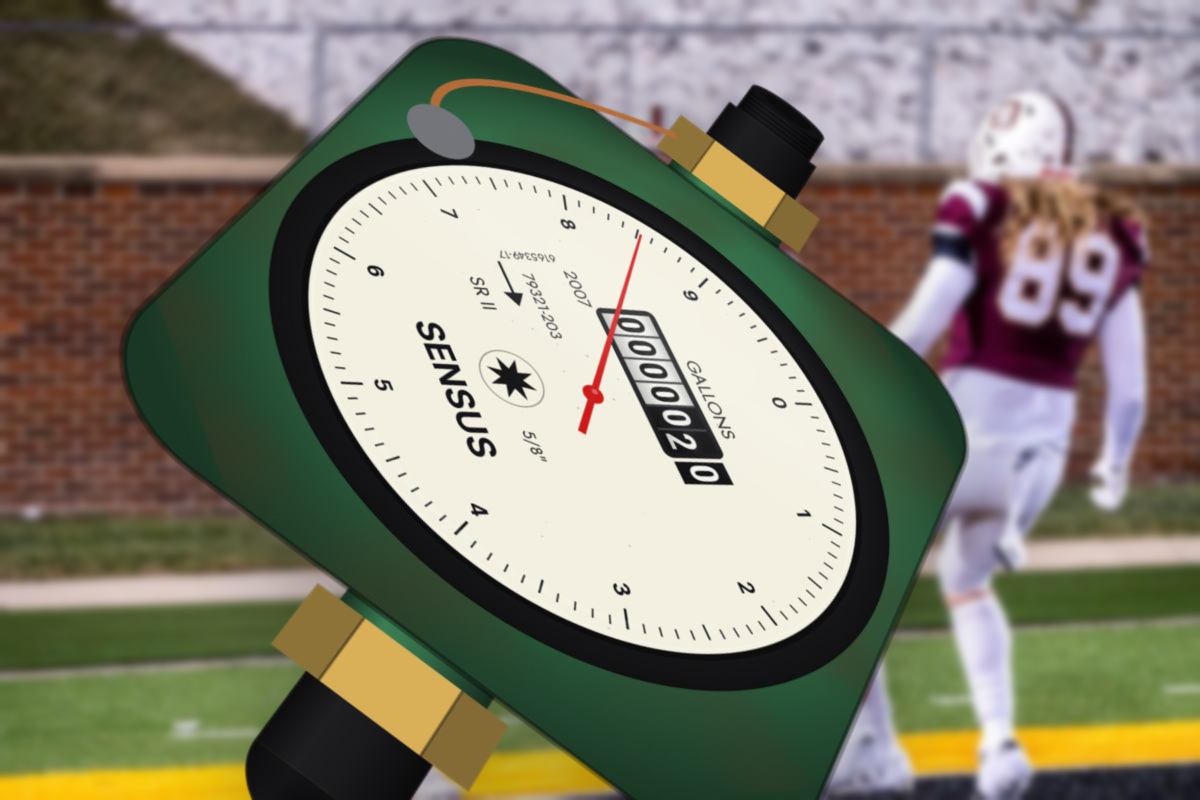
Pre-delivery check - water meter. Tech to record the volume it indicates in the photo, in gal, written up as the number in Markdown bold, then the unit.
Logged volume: **18.5** gal
